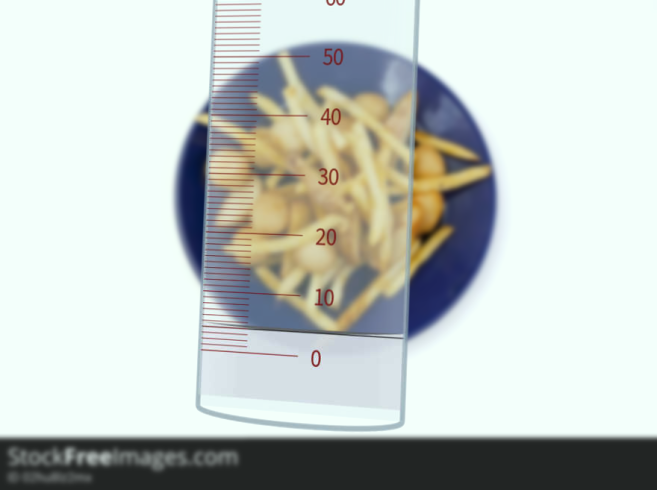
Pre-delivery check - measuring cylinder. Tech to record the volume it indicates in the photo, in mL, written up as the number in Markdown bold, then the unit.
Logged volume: **4** mL
